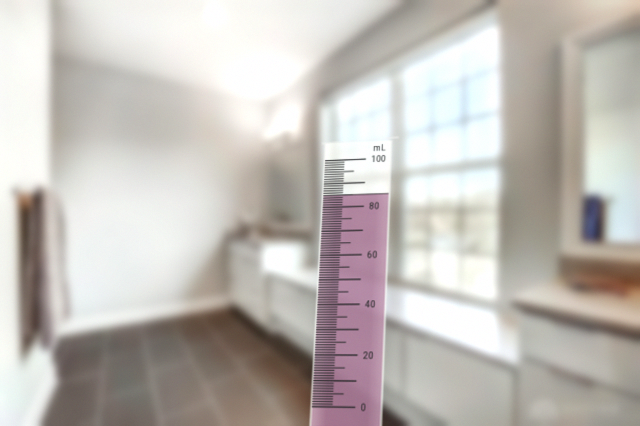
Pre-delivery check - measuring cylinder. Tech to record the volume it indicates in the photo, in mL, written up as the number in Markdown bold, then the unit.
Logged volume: **85** mL
